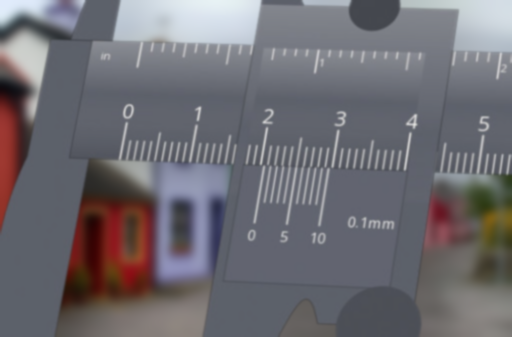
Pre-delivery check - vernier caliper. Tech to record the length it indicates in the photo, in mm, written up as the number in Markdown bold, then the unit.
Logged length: **20.5** mm
